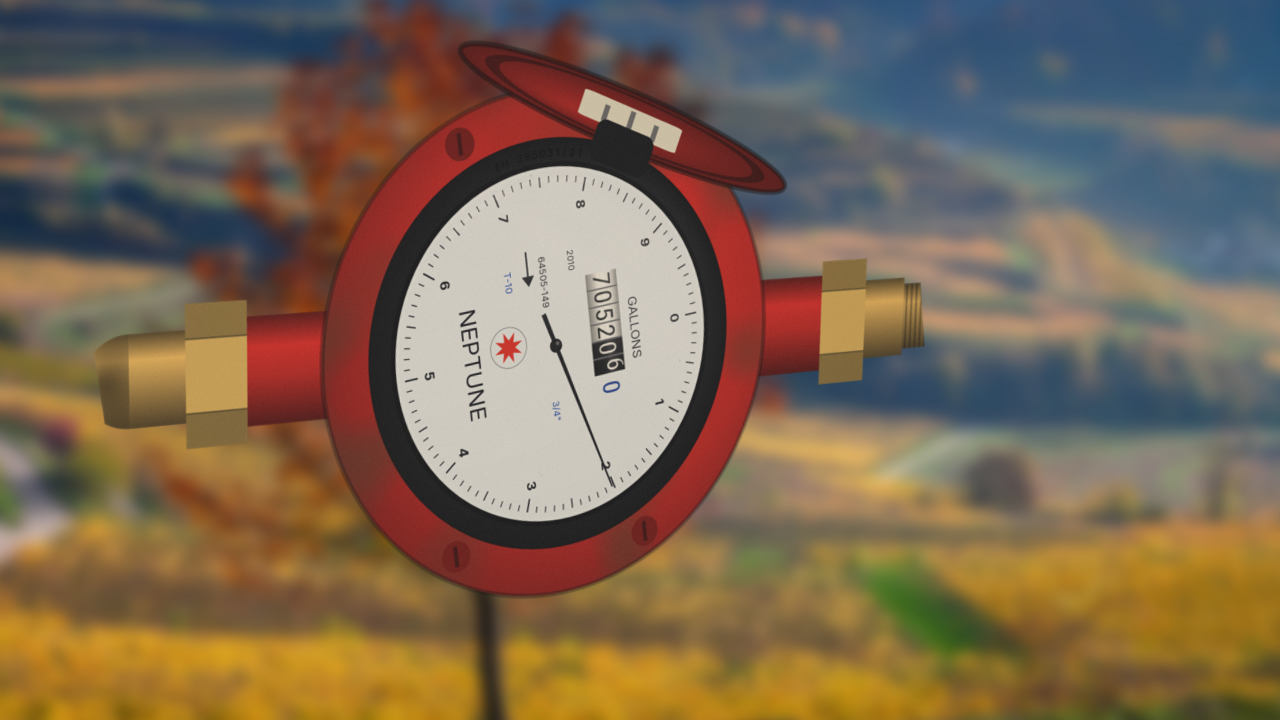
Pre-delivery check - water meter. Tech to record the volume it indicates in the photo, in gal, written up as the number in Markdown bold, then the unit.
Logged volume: **7052062.0** gal
